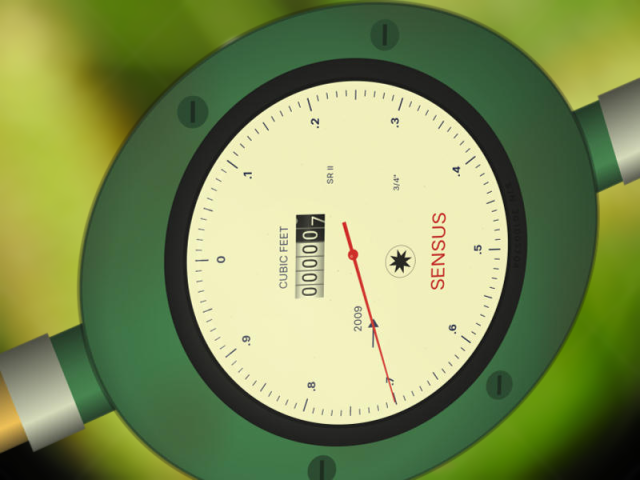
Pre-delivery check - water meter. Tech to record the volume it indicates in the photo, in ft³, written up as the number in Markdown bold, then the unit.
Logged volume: **6.70** ft³
